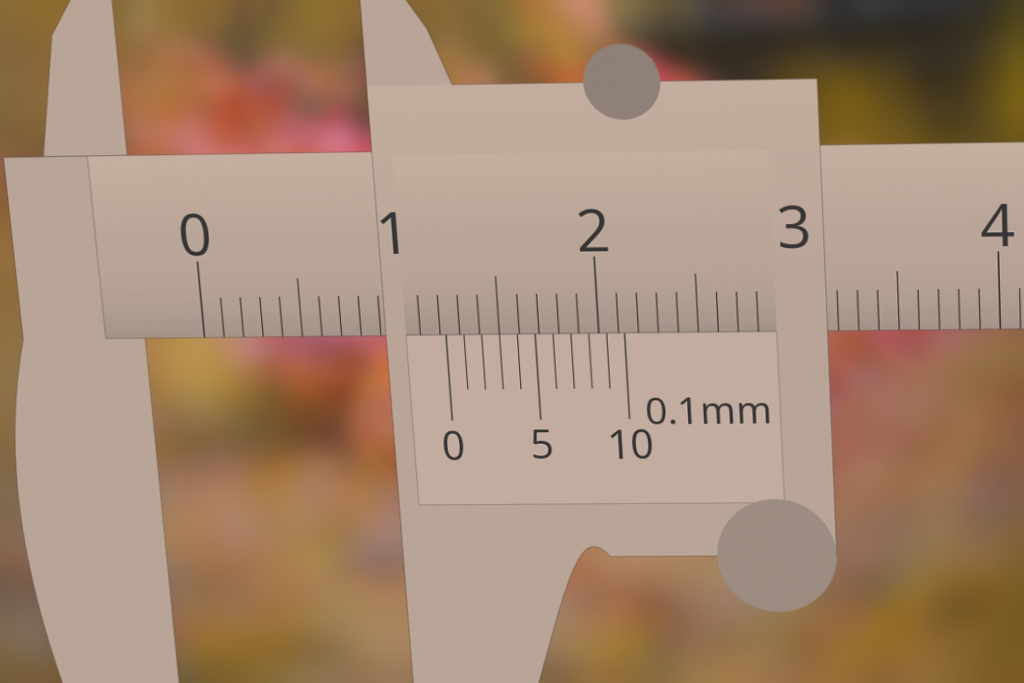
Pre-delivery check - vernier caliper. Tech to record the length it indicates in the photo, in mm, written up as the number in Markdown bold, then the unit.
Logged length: **12.3** mm
